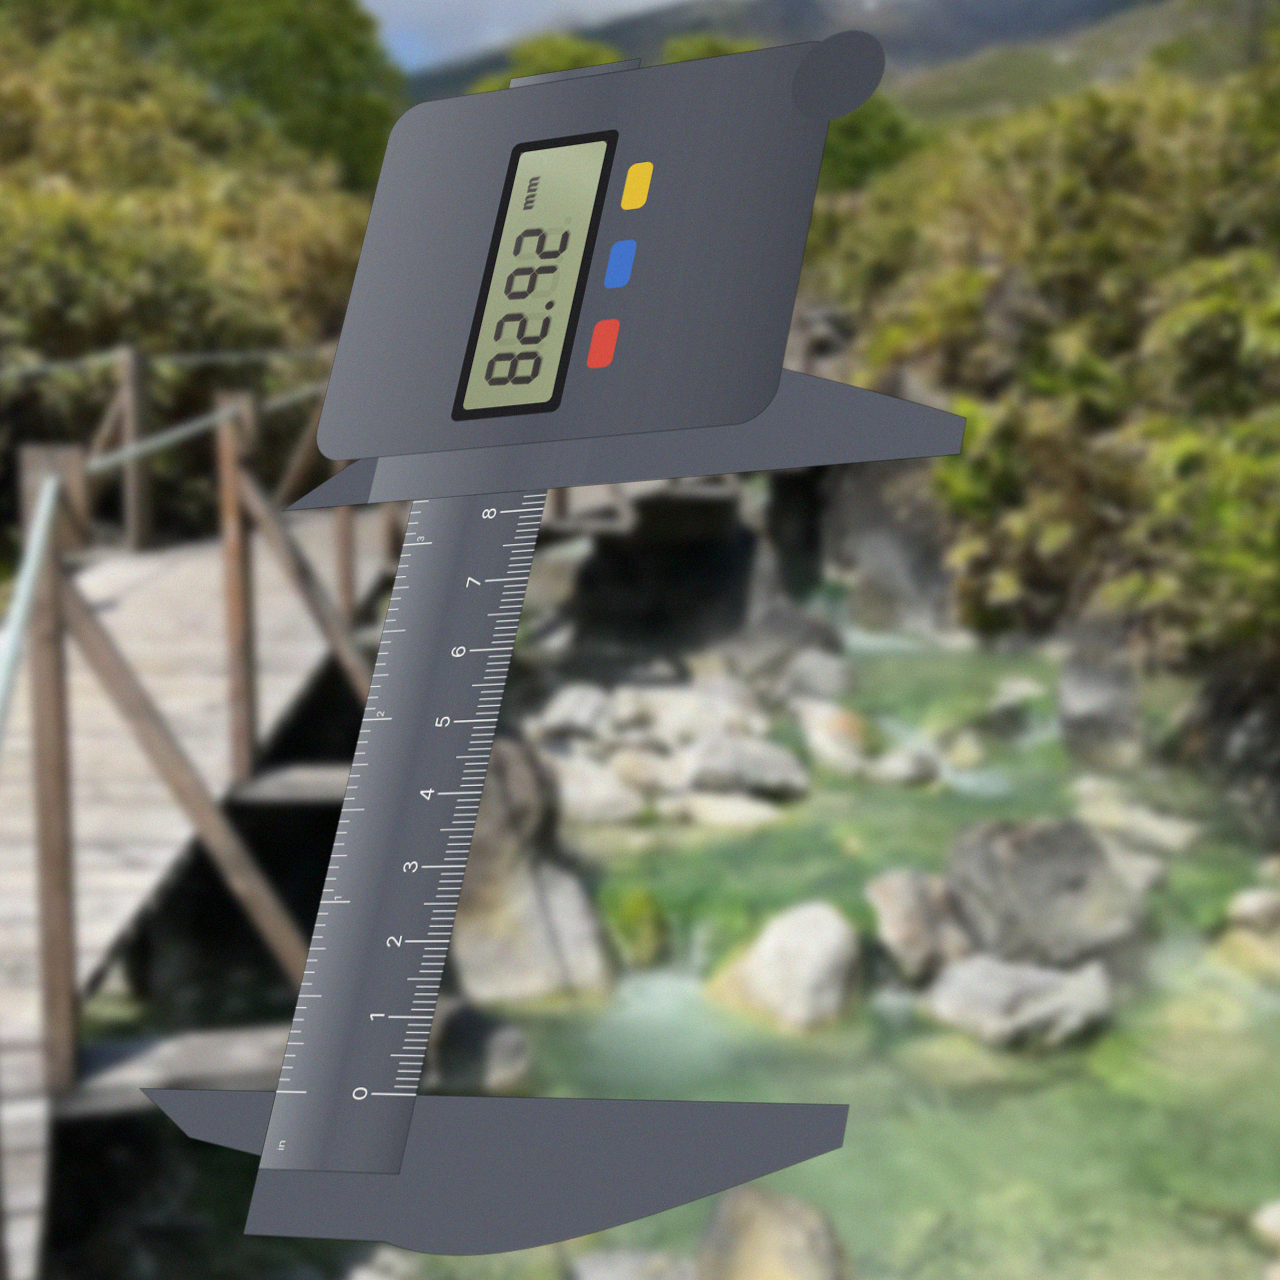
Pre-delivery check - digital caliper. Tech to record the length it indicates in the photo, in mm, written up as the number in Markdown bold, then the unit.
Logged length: **82.92** mm
